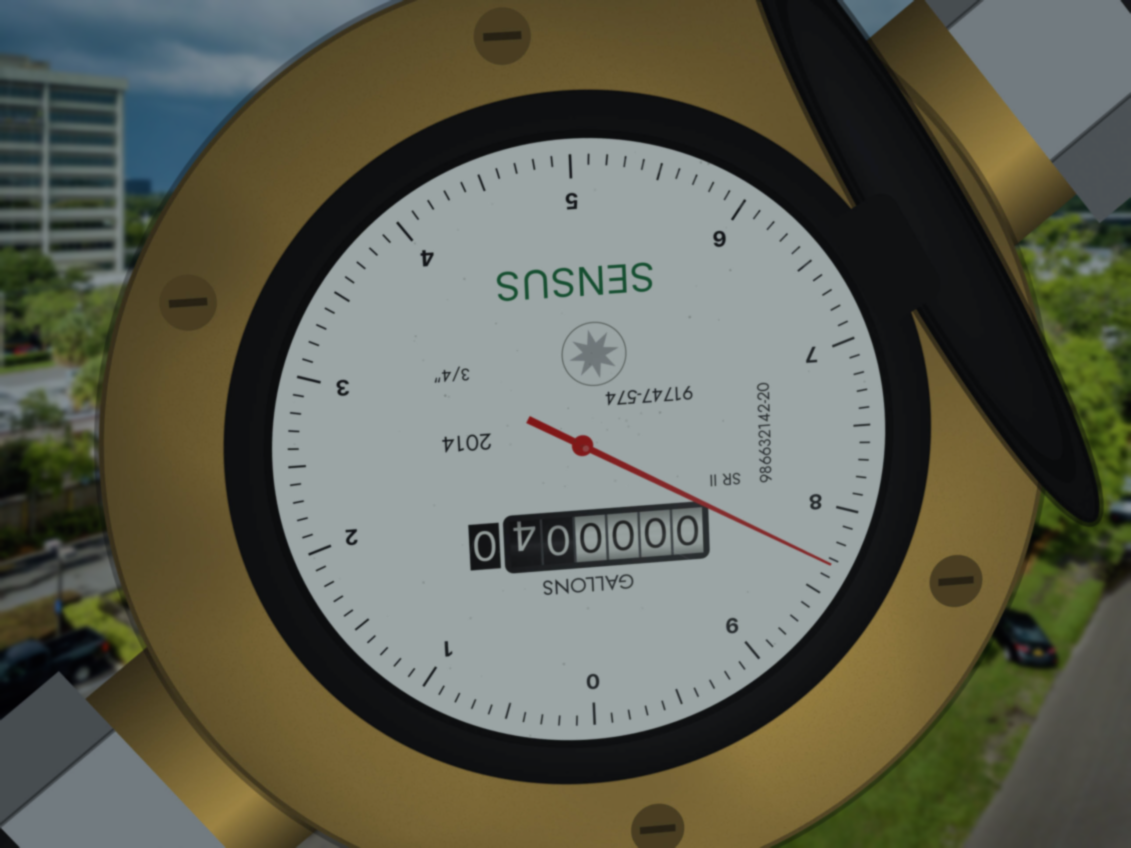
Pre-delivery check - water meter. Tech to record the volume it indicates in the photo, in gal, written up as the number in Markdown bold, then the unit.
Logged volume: **38.3** gal
